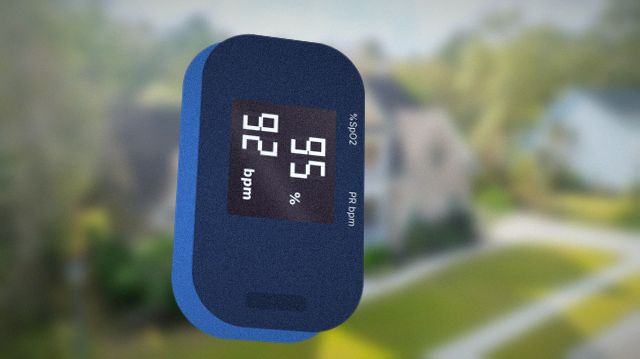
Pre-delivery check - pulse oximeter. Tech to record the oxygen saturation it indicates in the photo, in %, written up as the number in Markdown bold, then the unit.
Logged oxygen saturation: **95** %
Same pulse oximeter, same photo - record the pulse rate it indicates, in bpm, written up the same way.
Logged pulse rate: **92** bpm
